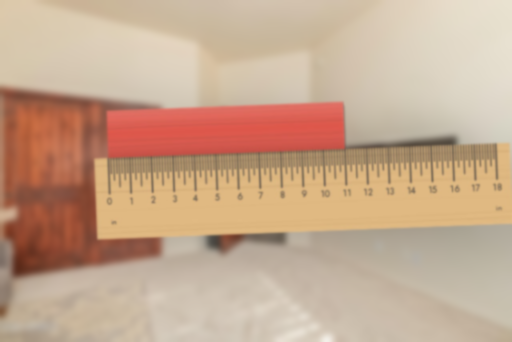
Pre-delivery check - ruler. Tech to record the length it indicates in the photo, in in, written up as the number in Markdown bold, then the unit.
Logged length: **11** in
